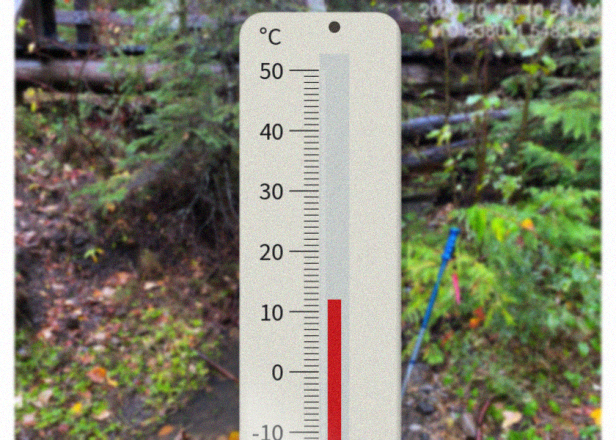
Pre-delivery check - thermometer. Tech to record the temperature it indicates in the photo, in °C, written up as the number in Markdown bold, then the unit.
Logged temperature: **12** °C
